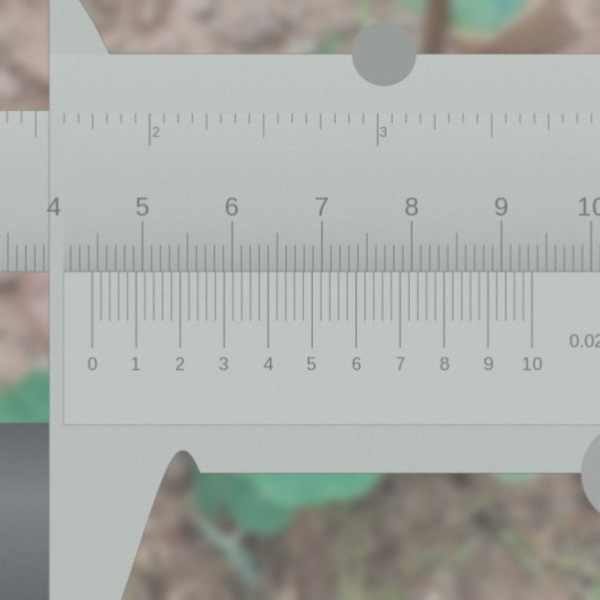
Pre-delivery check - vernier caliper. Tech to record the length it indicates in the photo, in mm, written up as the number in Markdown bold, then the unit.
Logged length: **44.4** mm
